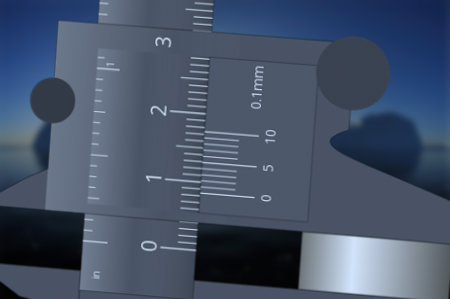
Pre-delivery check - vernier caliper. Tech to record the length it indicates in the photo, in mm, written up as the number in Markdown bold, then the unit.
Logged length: **8.4** mm
